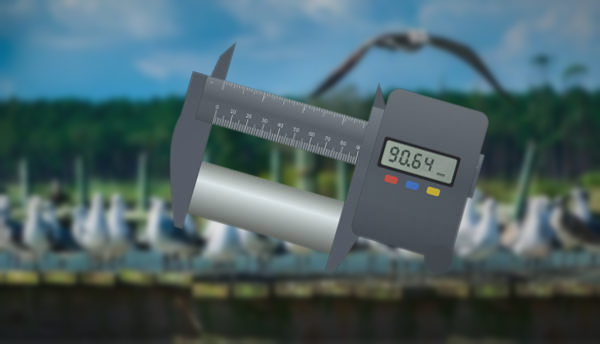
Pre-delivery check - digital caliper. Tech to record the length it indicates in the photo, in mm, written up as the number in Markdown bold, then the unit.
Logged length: **90.64** mm
